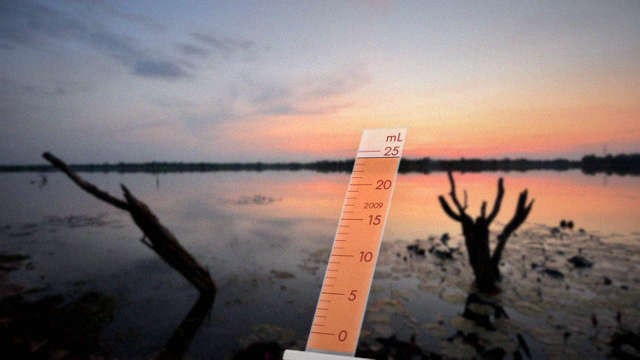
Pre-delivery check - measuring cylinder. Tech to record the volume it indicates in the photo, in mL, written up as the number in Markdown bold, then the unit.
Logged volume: **24** mL
